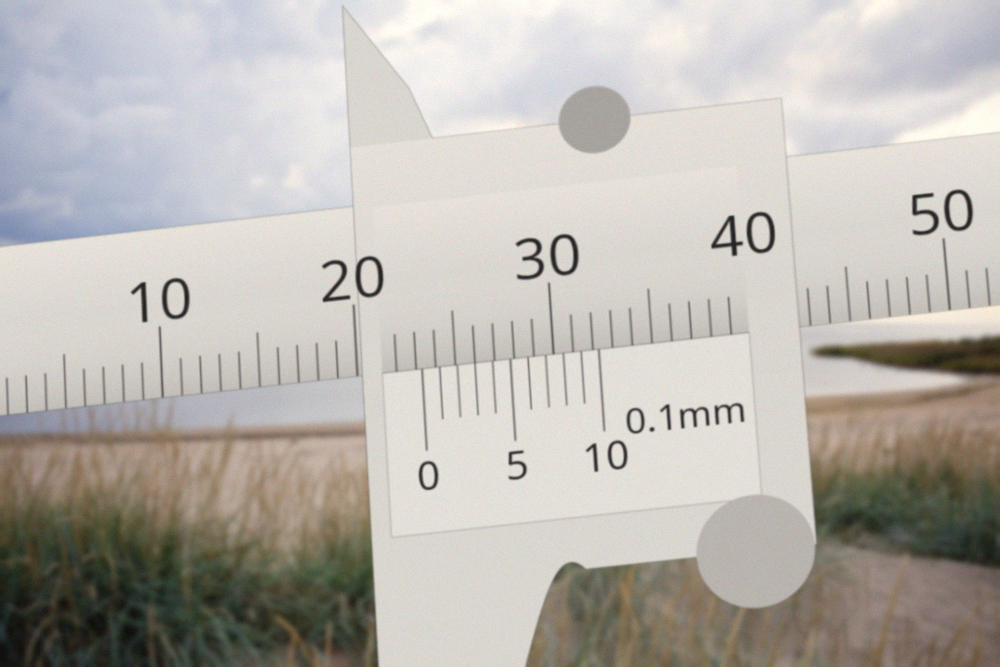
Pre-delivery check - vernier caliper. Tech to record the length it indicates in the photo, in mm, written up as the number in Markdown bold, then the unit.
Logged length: **23.3** mm
